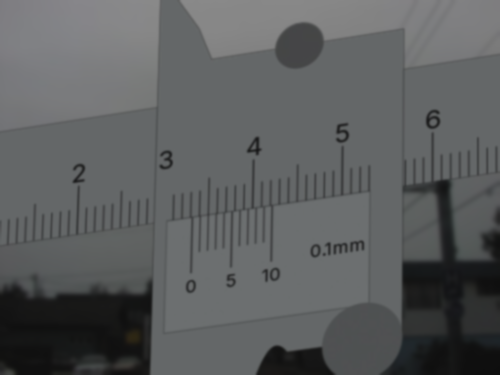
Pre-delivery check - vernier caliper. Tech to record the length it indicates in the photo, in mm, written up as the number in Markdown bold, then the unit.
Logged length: **33.2** mm
